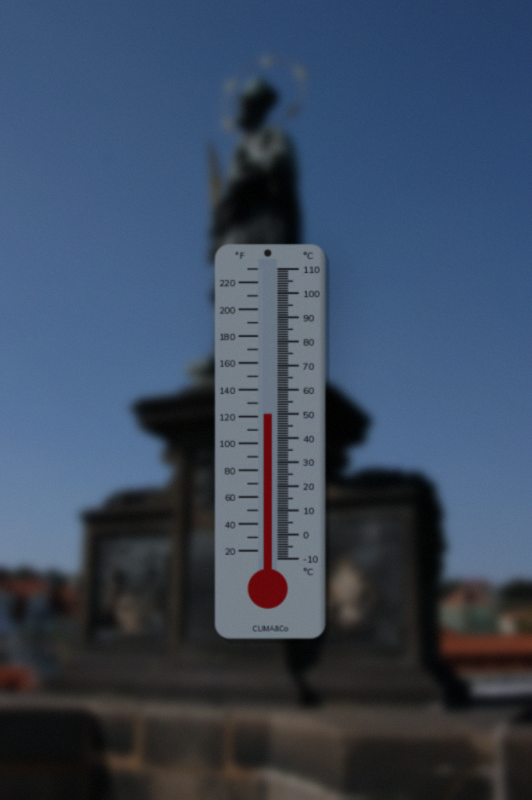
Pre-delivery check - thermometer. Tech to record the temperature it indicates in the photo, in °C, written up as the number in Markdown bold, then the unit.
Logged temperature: **50** °C
